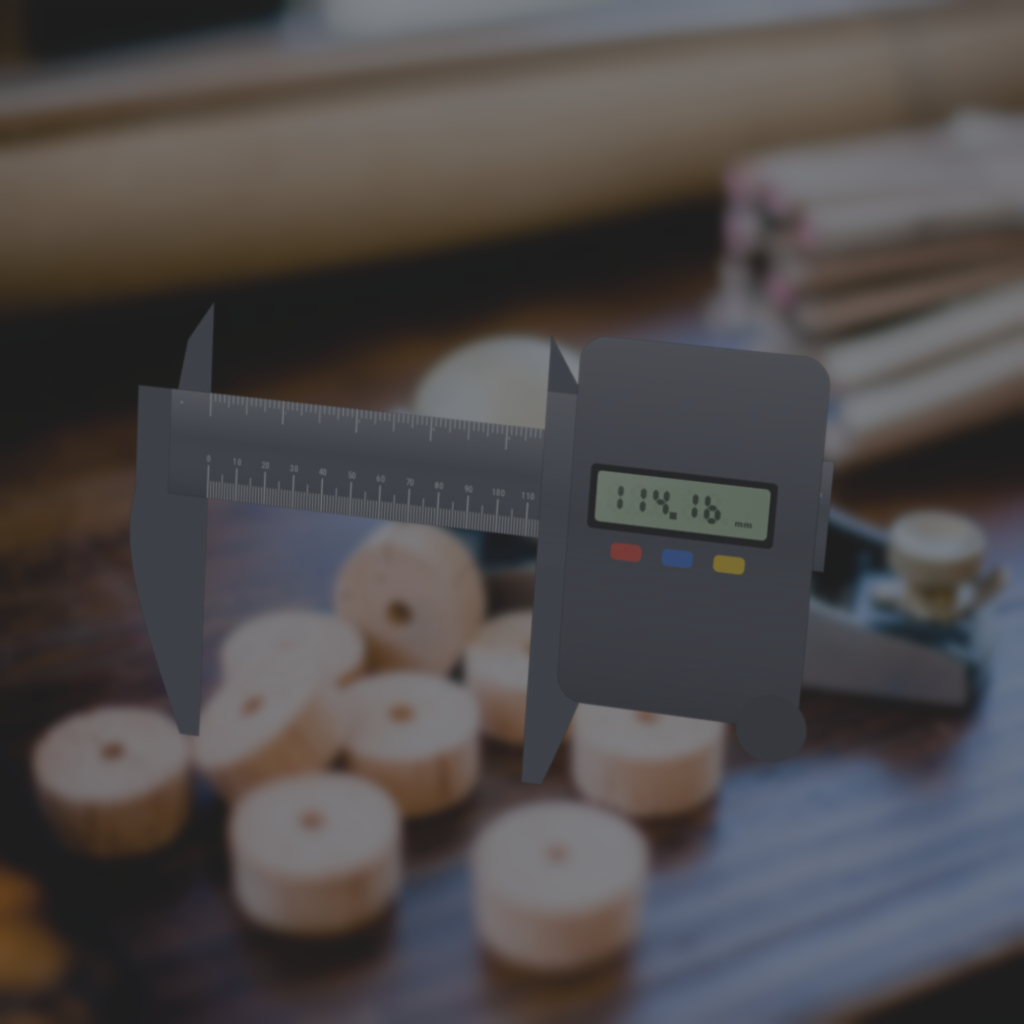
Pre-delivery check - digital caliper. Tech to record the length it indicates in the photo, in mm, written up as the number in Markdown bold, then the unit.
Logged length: **114.16** mm
